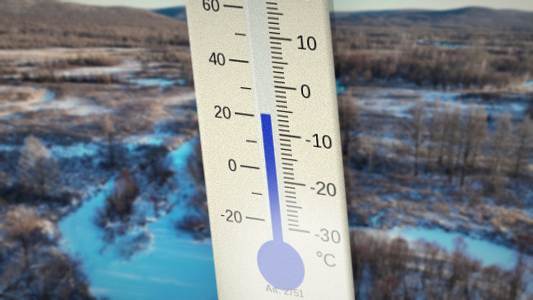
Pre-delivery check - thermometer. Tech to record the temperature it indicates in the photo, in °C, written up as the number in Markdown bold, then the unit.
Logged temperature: **-6** °C
